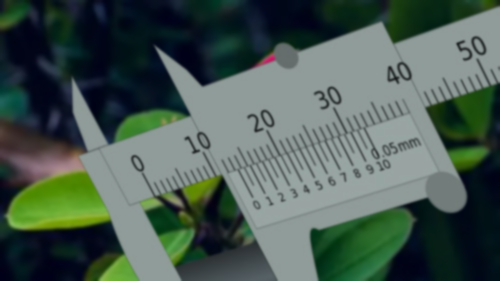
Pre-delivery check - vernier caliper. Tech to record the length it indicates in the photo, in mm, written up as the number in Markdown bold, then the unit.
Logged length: **13.5** mm
